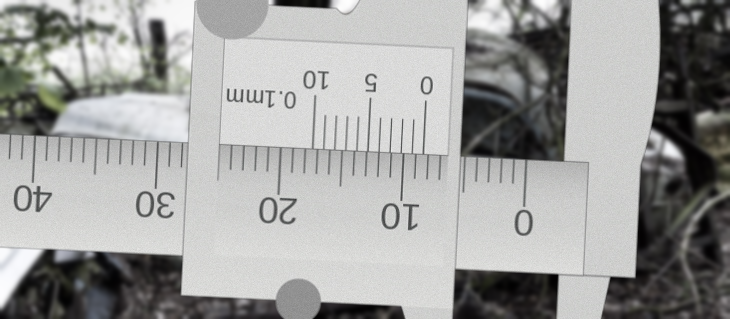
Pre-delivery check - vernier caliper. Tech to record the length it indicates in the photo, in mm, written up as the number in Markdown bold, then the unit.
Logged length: **8.4** mm
